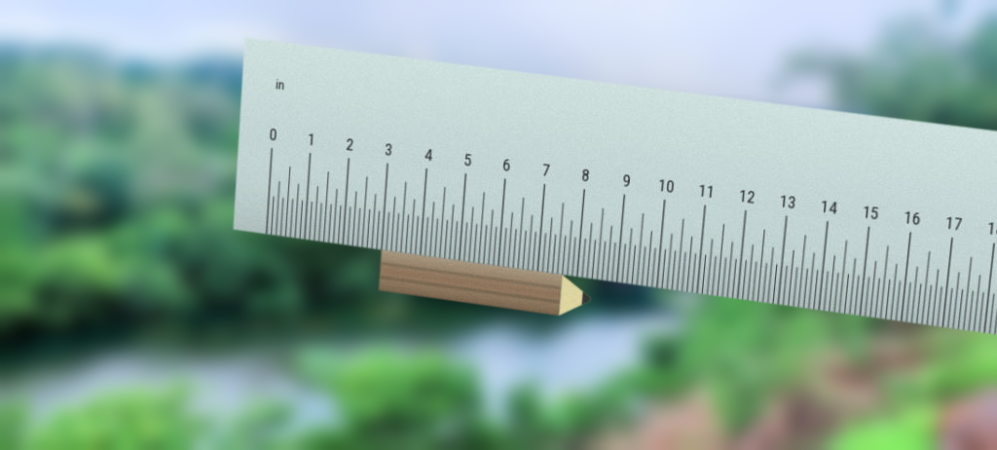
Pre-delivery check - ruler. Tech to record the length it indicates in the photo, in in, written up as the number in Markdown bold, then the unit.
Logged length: **5.375** in
